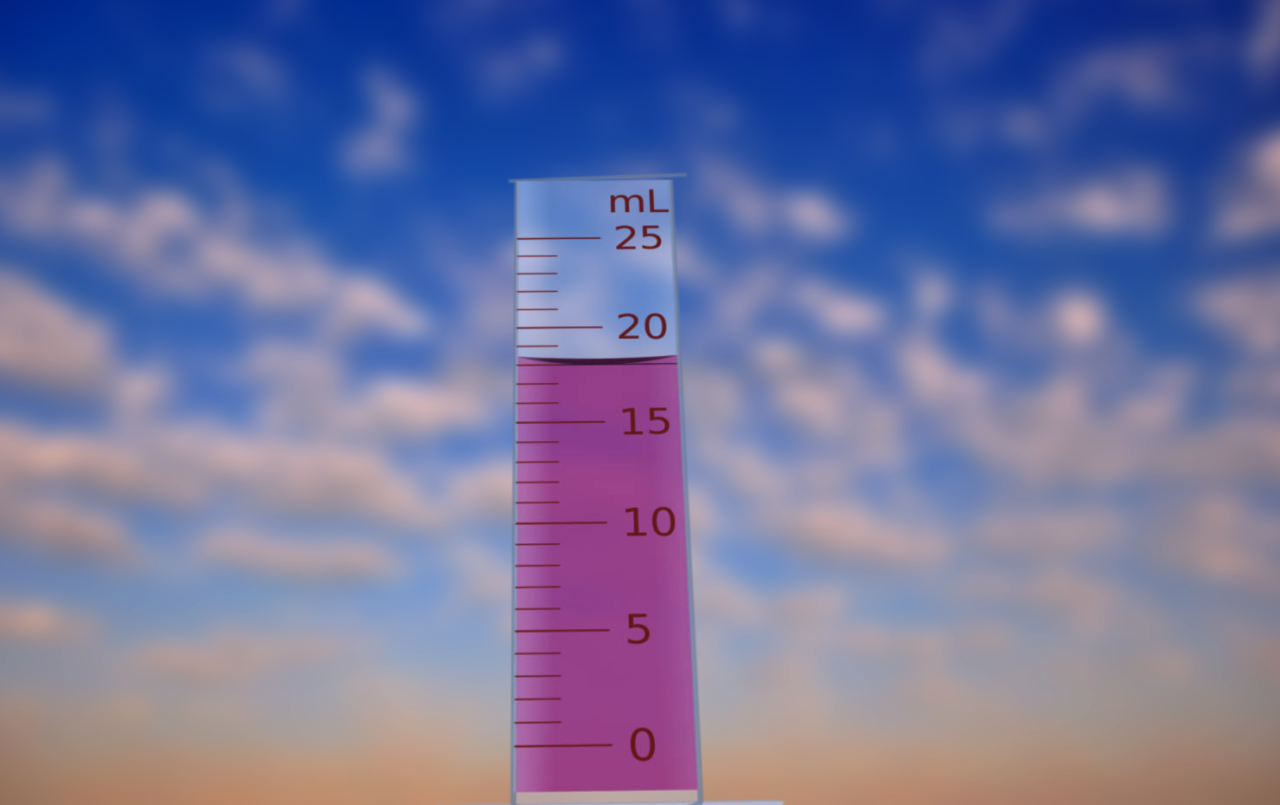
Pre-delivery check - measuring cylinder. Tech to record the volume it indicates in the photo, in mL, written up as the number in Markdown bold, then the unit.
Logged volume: **18** mL
